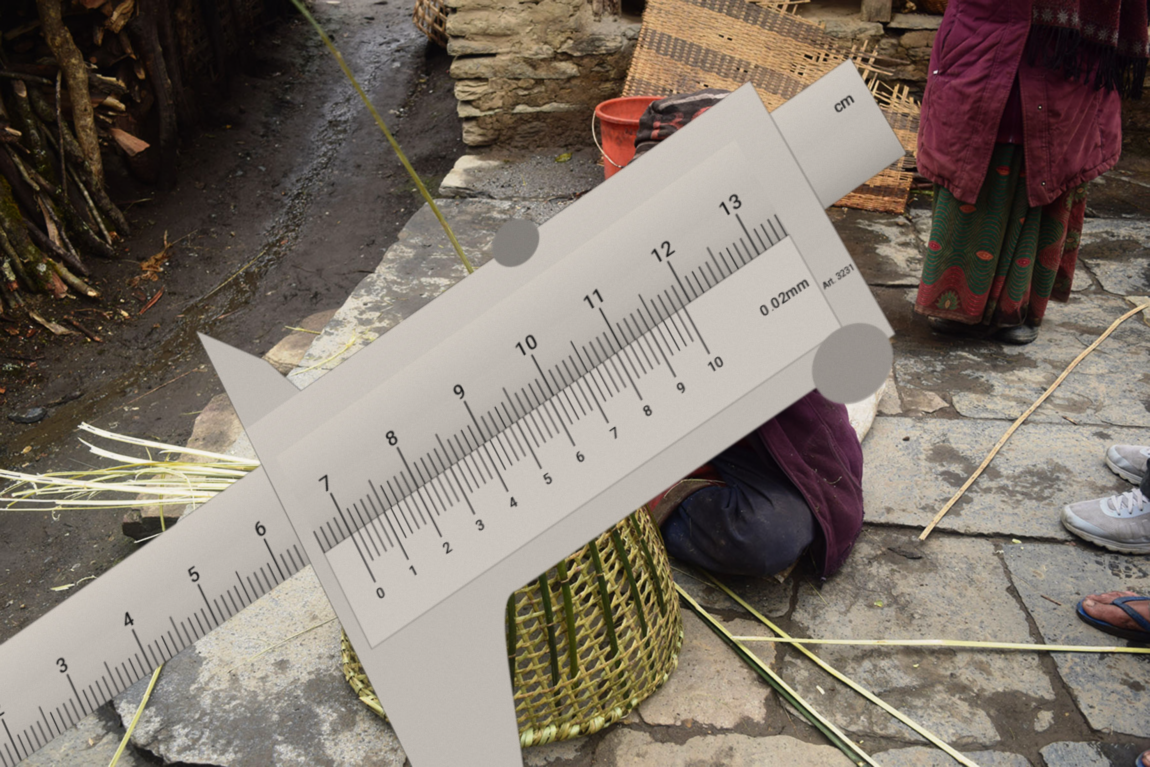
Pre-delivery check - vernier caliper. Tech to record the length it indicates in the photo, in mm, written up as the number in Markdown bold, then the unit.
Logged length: **70.0** mm
